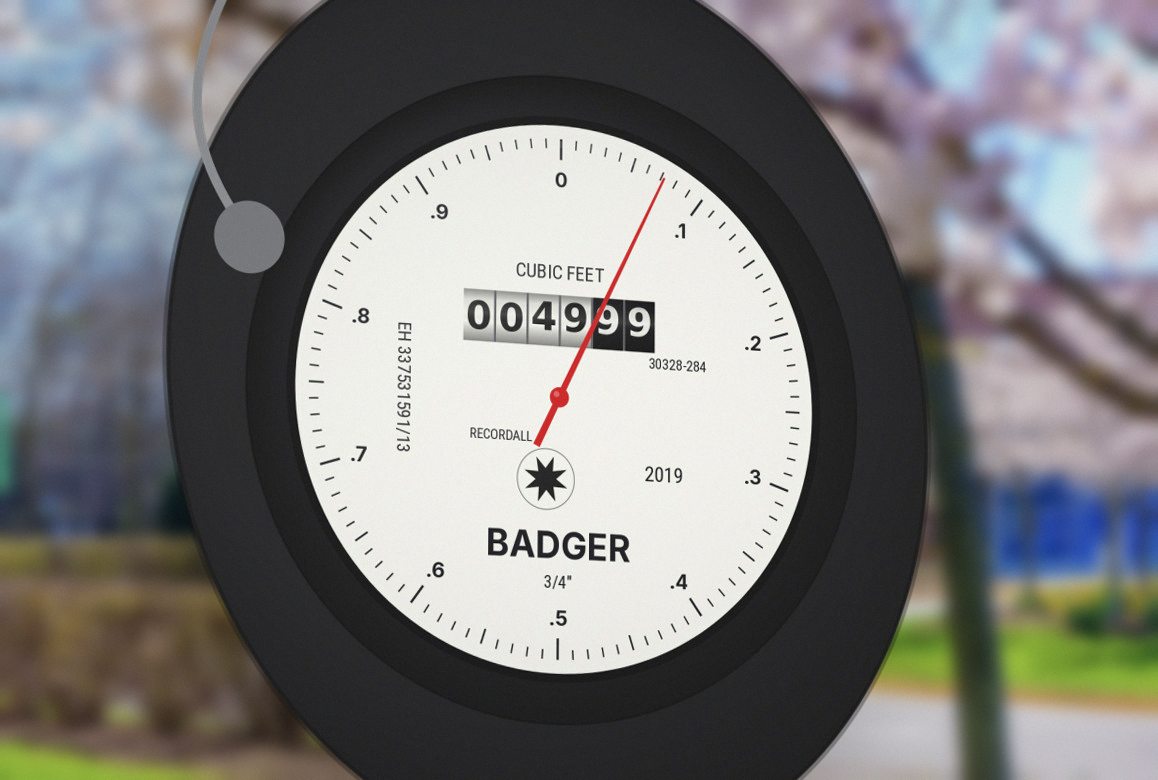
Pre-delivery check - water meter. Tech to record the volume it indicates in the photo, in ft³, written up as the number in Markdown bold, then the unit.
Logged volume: **4999.07** ft³
